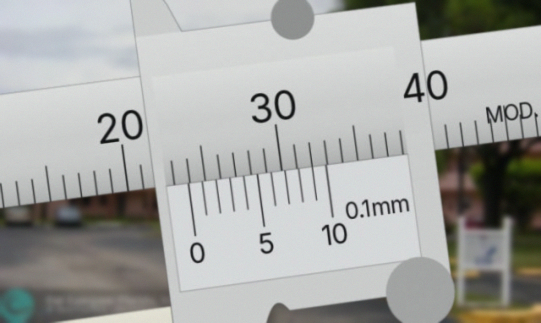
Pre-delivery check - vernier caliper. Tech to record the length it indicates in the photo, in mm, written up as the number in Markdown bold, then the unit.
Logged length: **23.9** mm
